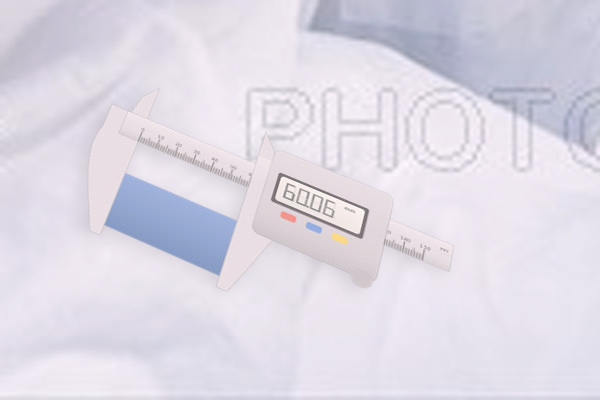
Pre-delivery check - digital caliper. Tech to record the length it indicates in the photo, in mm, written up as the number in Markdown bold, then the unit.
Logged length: **60.06** mm
